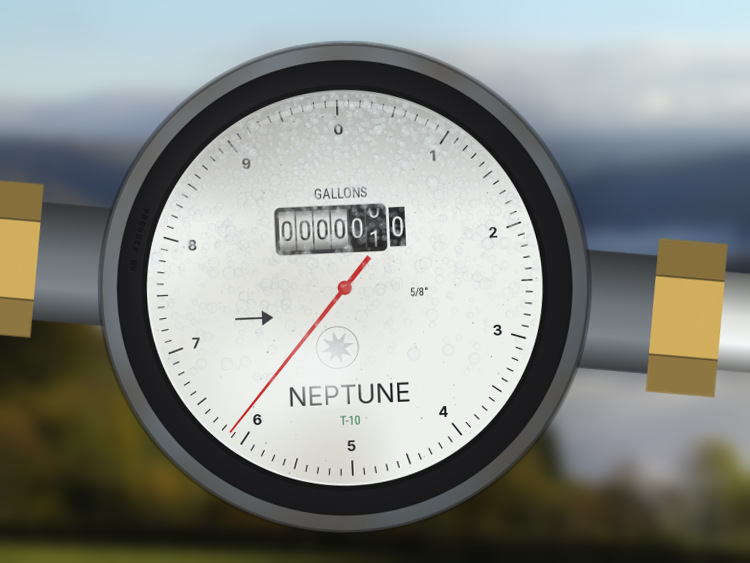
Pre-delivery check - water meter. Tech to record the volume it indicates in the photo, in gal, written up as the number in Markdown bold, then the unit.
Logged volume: **6.1** gal
